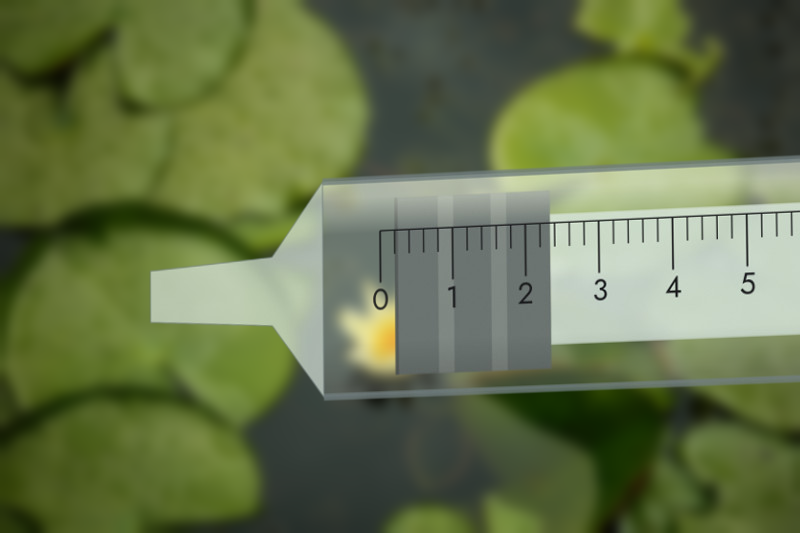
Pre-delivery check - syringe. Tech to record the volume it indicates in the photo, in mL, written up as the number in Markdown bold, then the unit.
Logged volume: **0.2** mL
